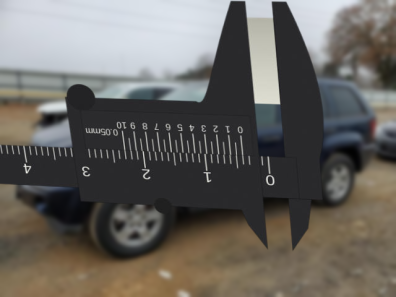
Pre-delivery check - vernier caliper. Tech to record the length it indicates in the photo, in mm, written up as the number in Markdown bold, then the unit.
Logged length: **4.0** mm
